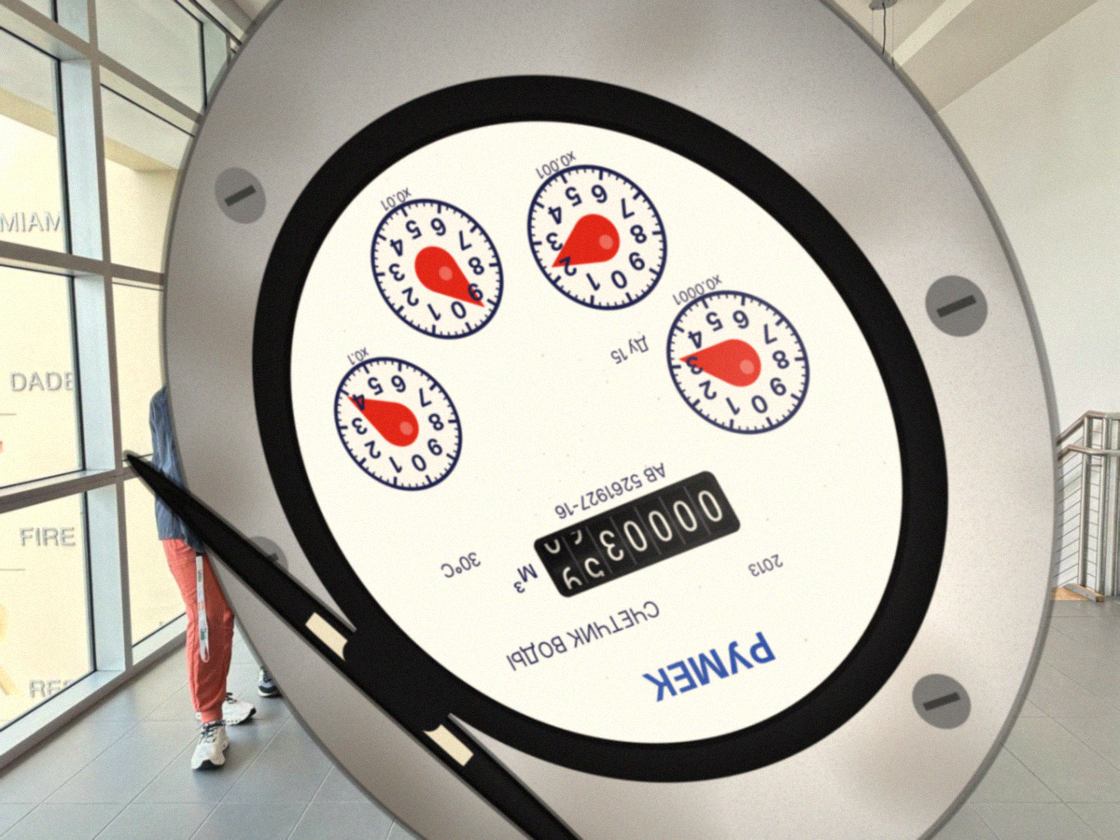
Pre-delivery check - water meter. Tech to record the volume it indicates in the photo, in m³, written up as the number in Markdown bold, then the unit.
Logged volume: **359.3923** m³
